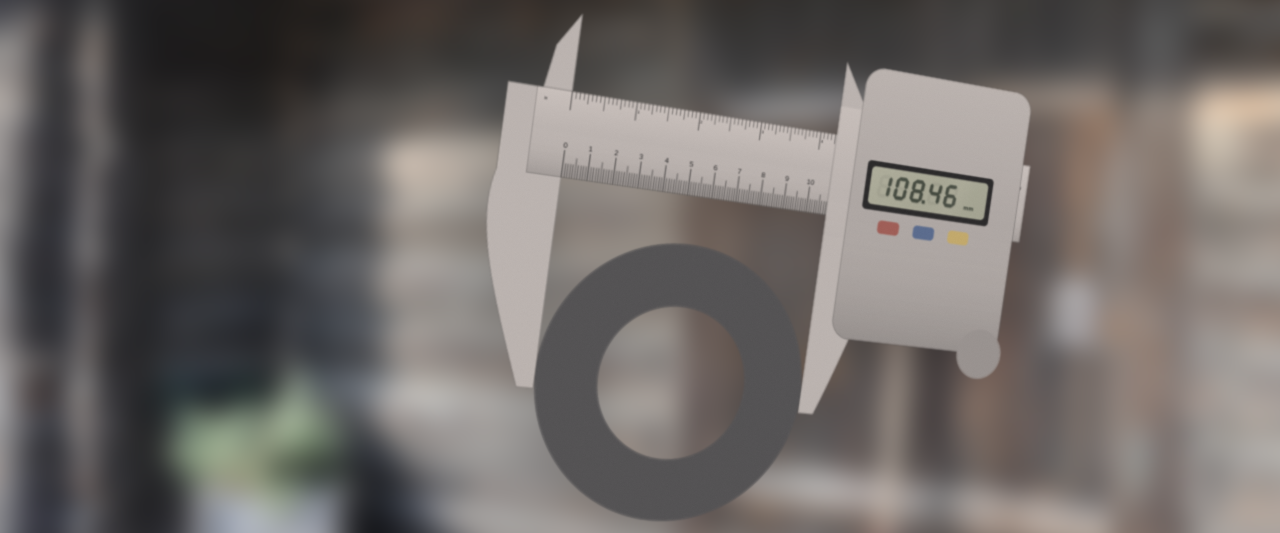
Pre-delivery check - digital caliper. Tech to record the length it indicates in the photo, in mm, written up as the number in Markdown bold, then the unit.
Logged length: **108.46** mm
